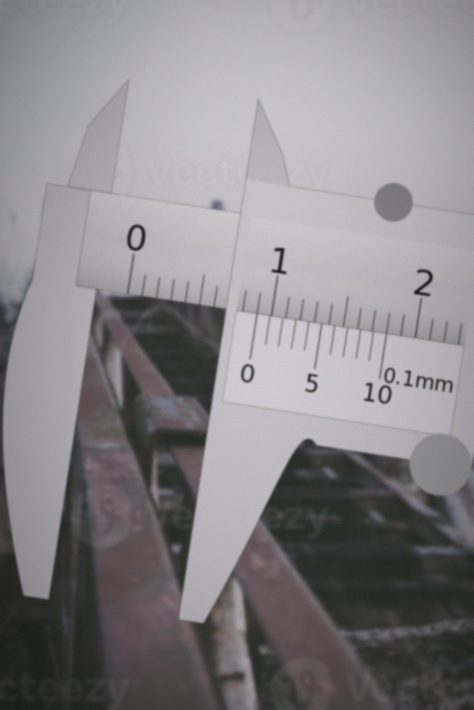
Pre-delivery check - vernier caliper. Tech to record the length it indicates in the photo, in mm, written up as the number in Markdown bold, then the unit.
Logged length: **9.0** mm
